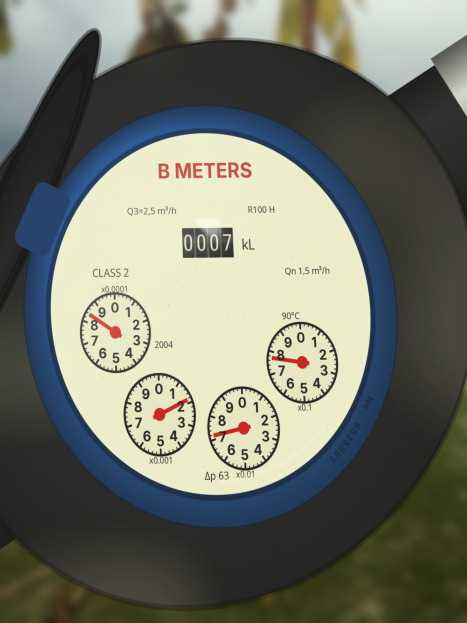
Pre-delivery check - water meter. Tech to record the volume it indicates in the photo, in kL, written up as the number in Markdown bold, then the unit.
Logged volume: **7.7718** kL
